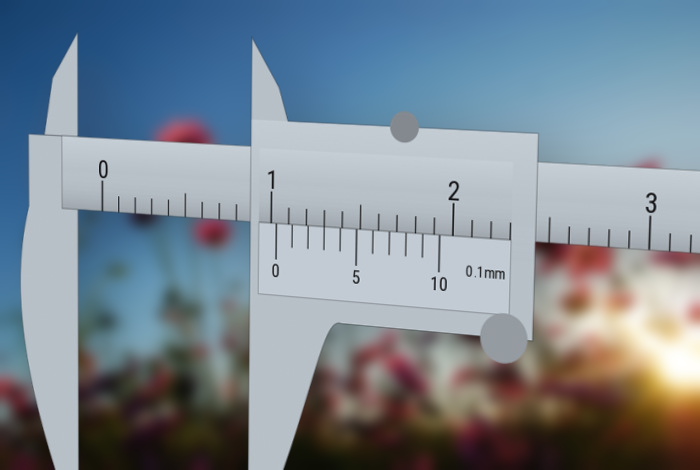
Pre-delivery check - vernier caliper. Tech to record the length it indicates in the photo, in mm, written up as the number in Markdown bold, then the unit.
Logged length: **10.3** mm
